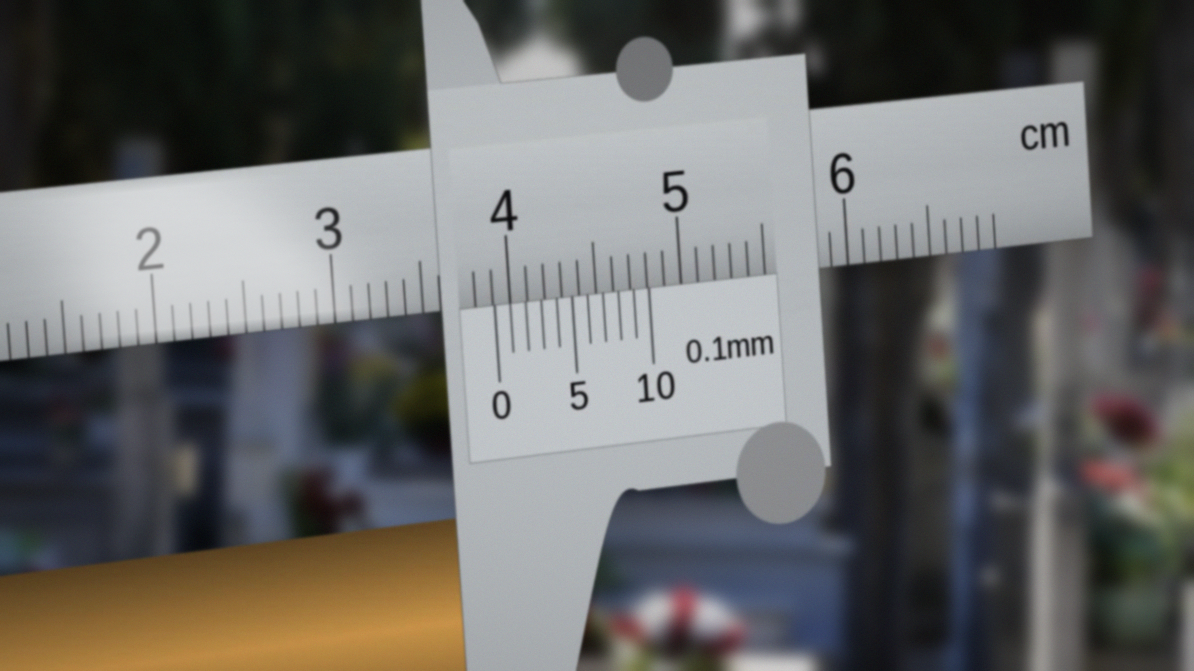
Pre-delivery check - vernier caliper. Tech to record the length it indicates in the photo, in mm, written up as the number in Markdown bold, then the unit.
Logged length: **39.1** mm
